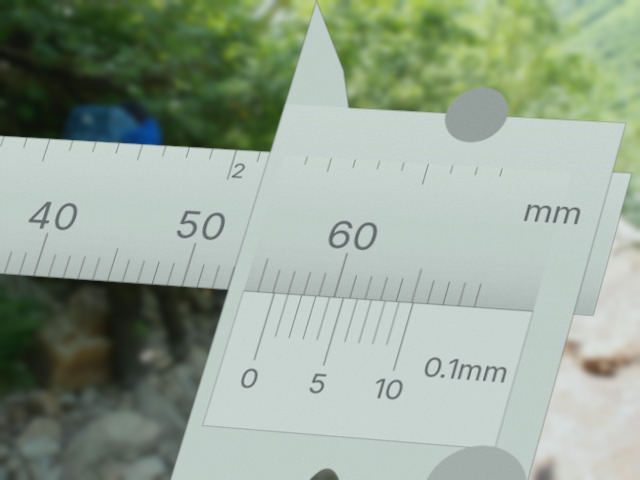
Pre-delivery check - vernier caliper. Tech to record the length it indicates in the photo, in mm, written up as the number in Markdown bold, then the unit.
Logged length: **56.1** mm
